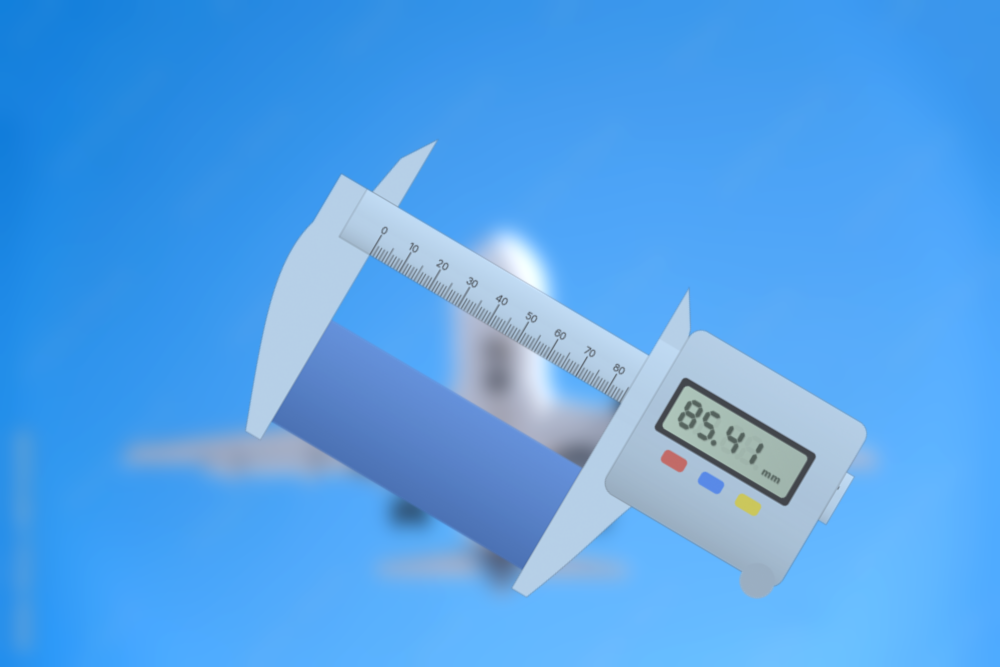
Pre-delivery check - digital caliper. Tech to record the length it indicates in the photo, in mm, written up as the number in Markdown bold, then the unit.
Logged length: **85.41** mm
